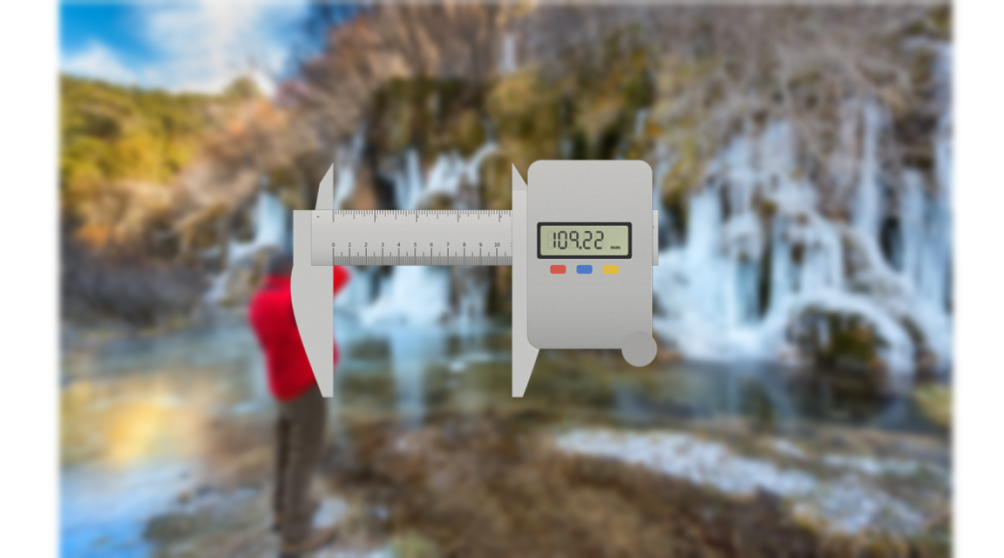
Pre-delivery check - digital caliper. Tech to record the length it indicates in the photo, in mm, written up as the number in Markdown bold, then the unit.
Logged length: **109.22** mm
